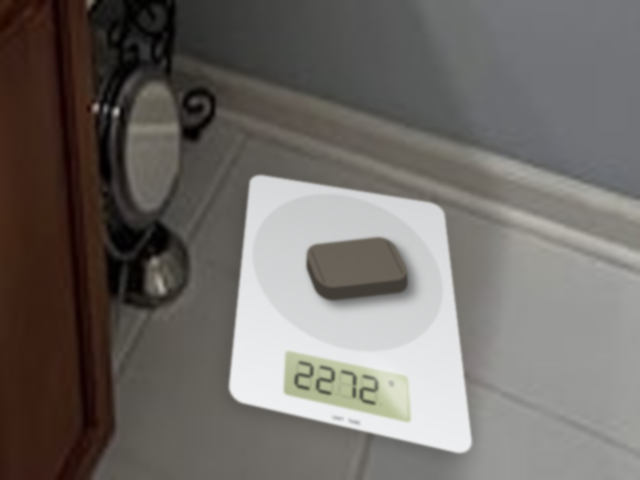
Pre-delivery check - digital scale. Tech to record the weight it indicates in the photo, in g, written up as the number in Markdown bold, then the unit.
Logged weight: **2272** g
